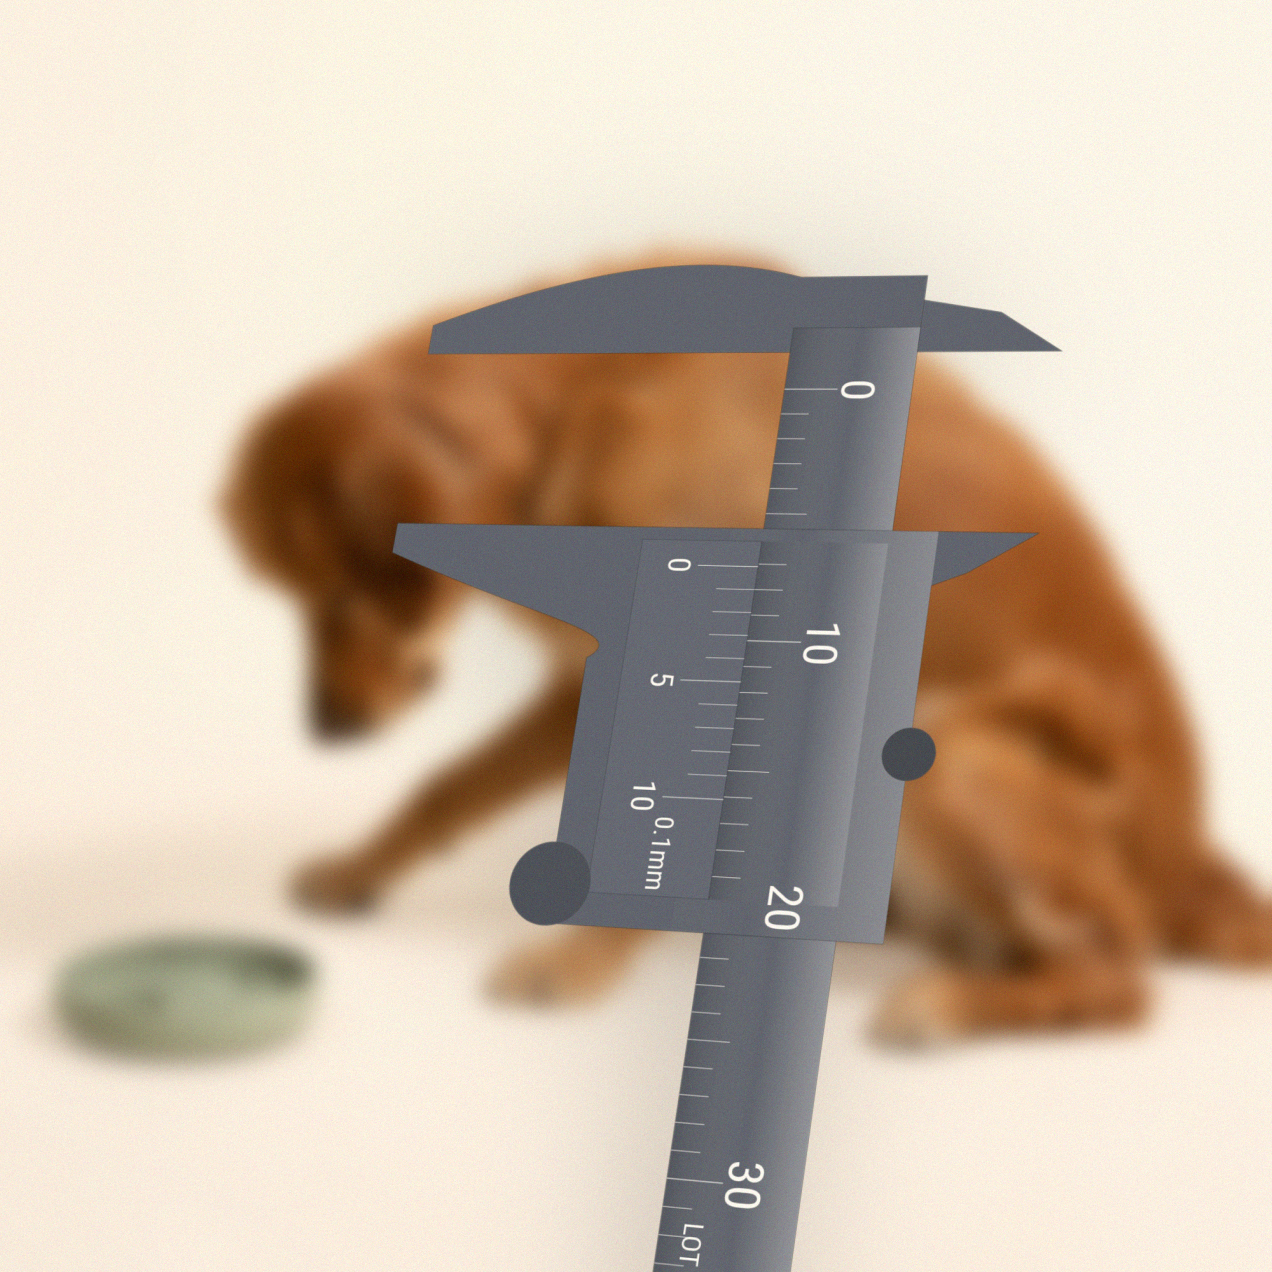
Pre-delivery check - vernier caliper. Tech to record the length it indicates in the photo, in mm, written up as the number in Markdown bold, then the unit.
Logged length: **7.1** mm
